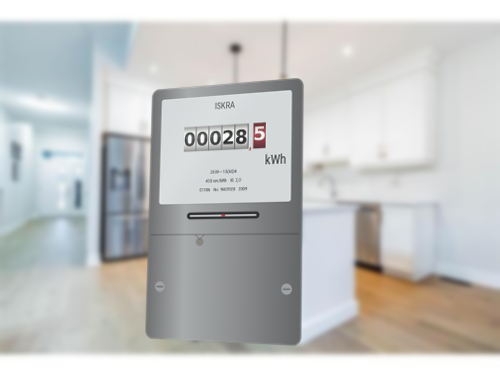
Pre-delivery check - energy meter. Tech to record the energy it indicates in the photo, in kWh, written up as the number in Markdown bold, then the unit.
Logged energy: **28.5** kWh
